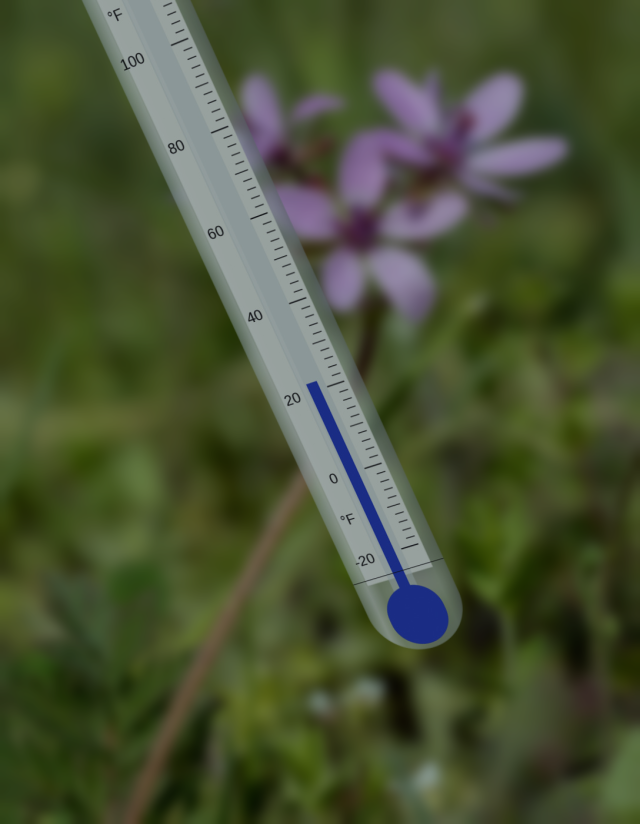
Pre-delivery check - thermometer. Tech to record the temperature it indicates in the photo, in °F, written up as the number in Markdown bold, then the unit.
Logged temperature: **22** °F
